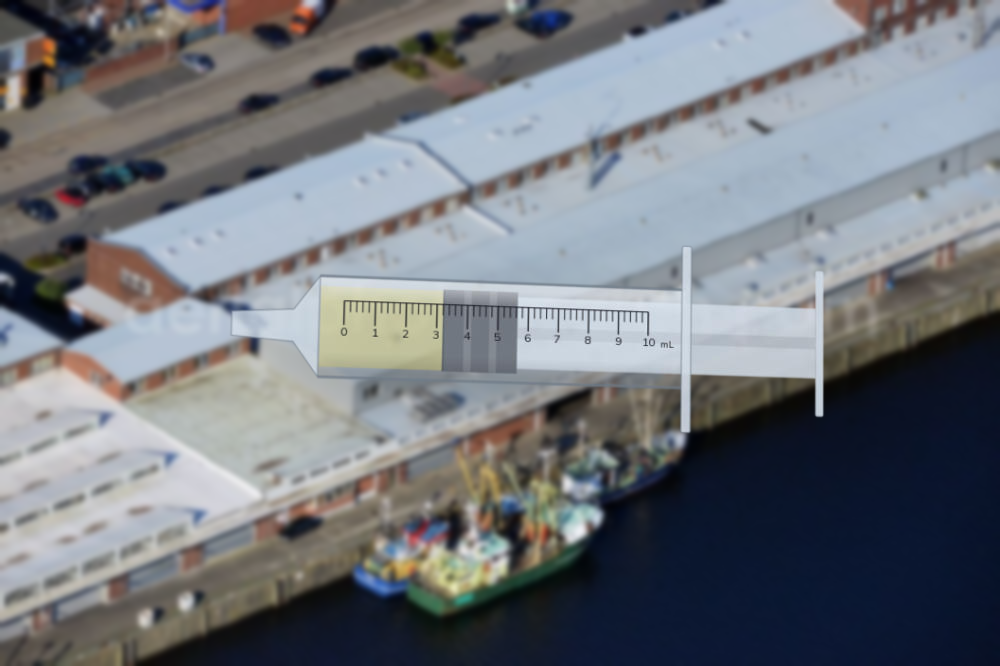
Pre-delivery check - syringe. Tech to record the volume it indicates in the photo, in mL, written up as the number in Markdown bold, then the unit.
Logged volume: **3.2** mL
